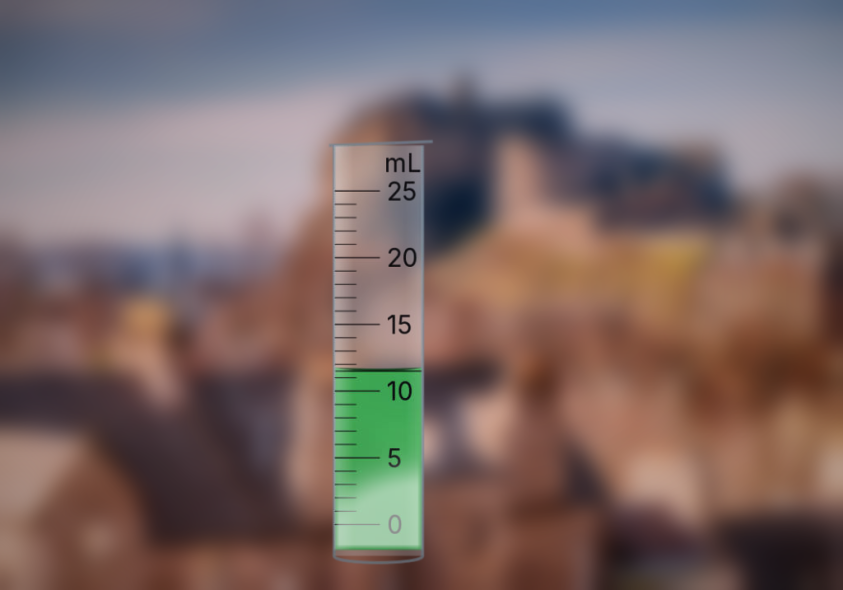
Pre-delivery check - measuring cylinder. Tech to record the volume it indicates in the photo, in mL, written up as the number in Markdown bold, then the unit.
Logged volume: **11.5** mL
